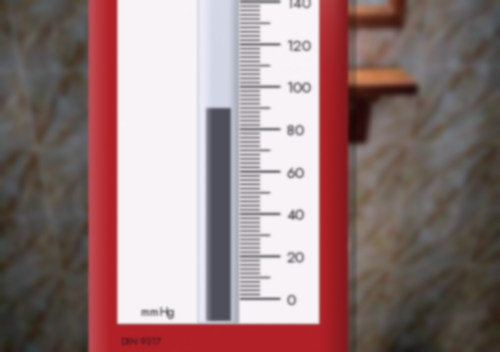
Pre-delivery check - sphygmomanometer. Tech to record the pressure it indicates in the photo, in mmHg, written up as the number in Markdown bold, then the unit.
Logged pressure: **90** mmHg
